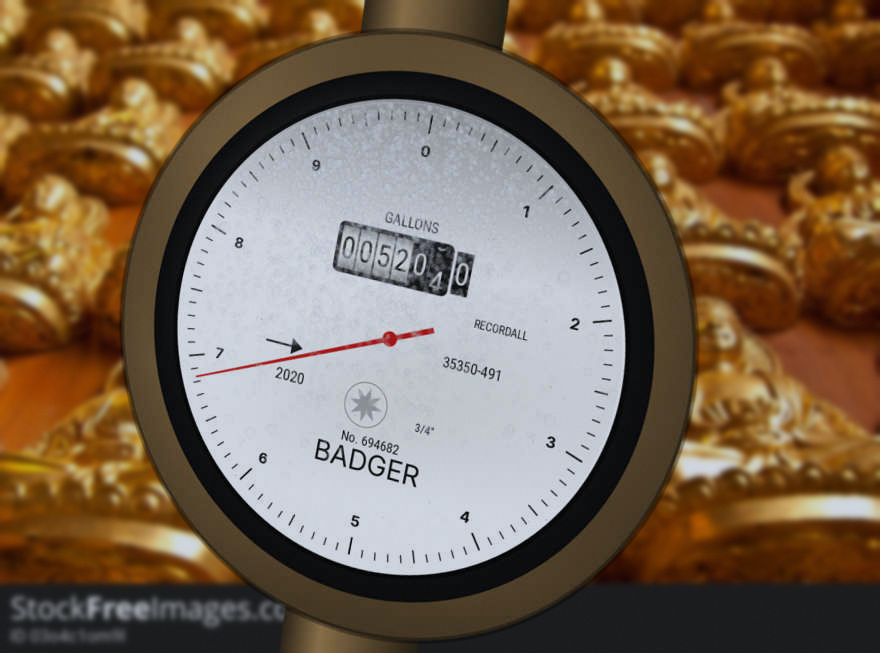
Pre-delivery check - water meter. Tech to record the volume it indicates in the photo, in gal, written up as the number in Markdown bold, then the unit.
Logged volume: **52036.8** gal
